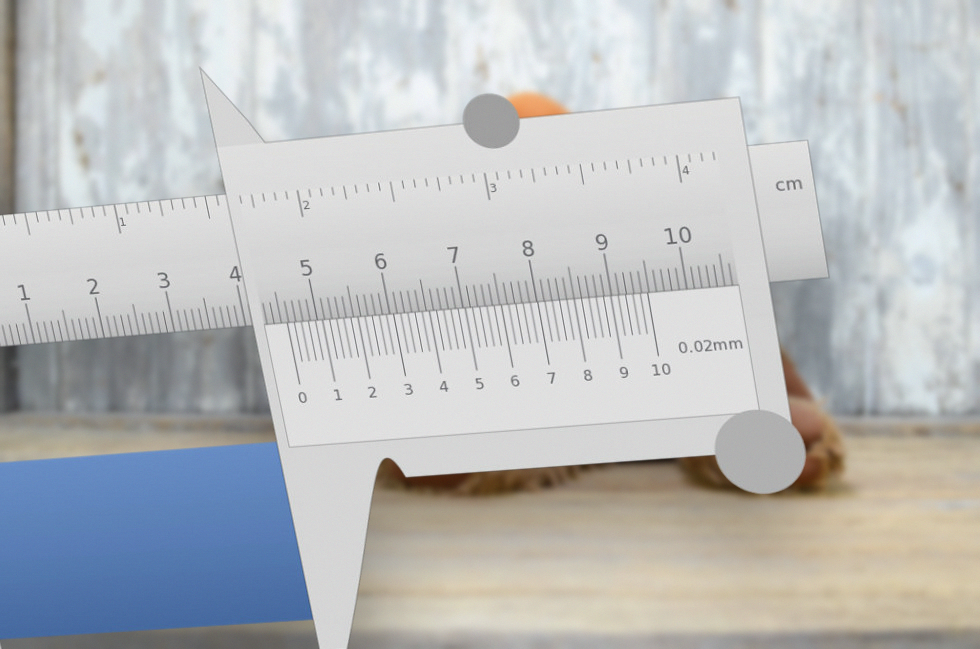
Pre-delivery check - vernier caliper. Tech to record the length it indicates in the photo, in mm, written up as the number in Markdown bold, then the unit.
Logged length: **45.8** mm
